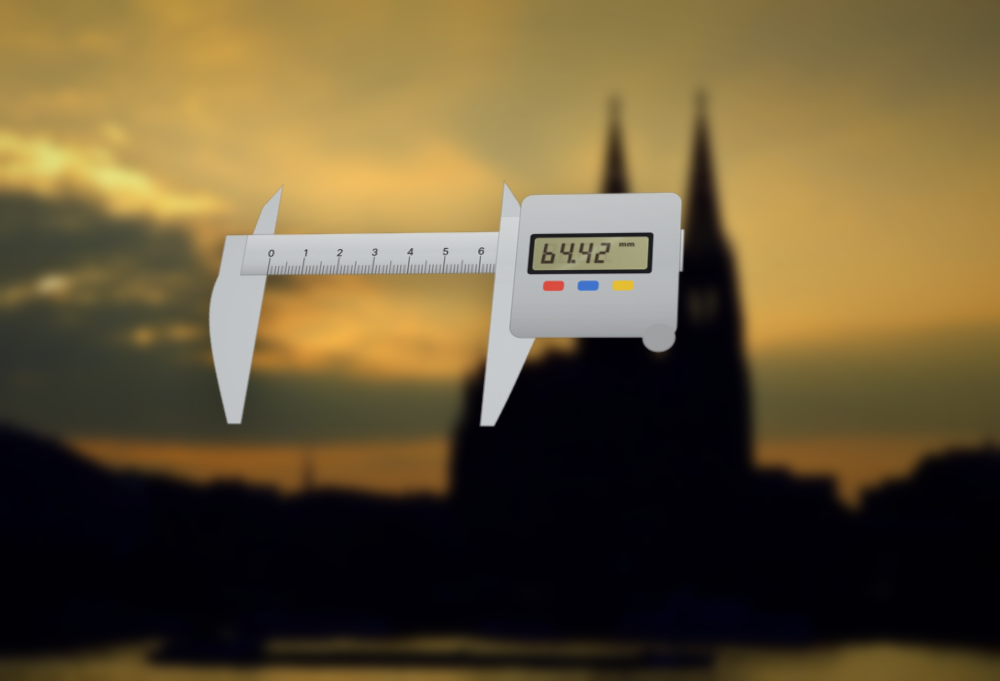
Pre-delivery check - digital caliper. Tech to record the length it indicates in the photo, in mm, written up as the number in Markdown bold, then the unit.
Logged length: **64.42** mm
